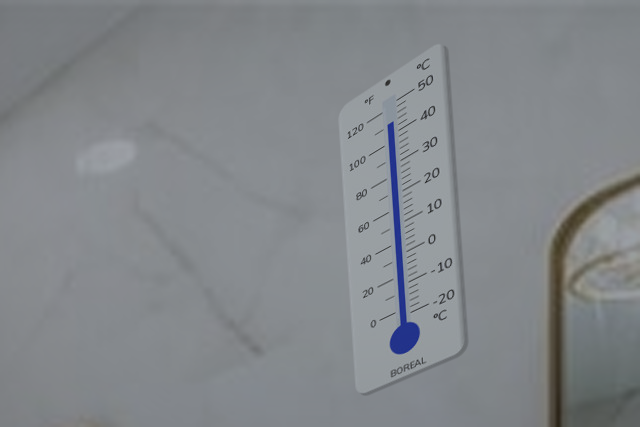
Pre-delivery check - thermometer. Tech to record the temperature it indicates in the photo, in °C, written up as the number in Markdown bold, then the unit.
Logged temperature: **44** °C
